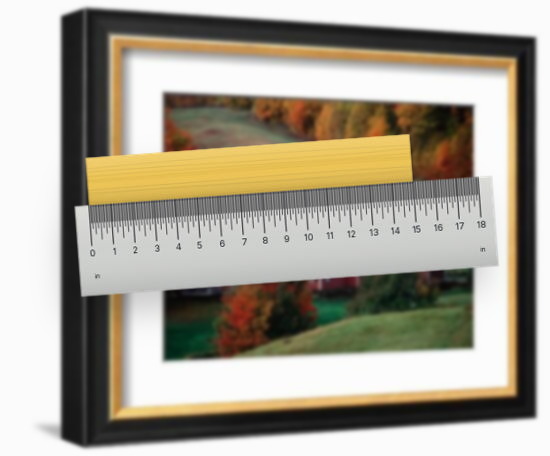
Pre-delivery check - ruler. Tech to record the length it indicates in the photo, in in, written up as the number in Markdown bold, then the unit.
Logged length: **15** in
